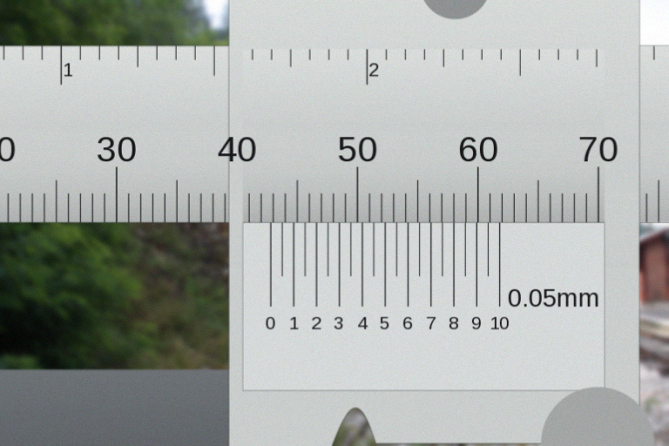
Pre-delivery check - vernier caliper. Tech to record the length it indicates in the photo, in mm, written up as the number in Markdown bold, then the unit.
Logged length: **42.8** mm
